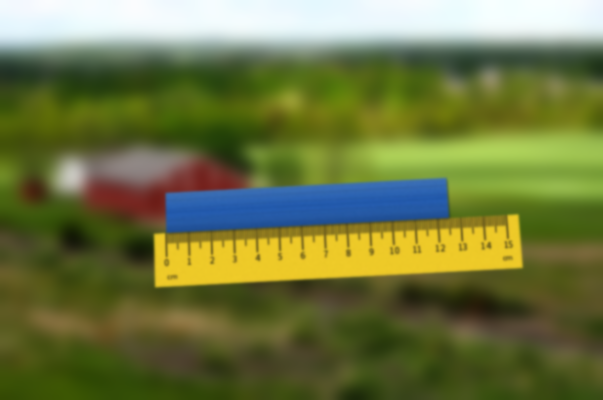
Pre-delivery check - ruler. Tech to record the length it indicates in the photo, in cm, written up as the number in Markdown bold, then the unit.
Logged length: **12.5** cm
